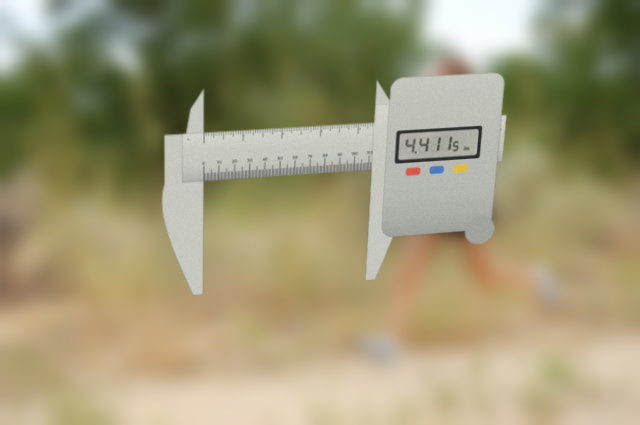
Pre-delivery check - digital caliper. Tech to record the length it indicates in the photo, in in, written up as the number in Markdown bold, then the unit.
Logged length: **4.4115** in
